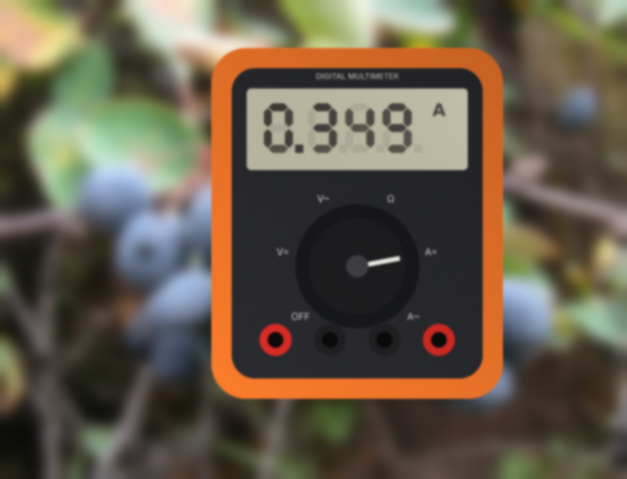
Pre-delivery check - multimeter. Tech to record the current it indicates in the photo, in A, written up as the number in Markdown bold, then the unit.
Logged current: **0.349** A
